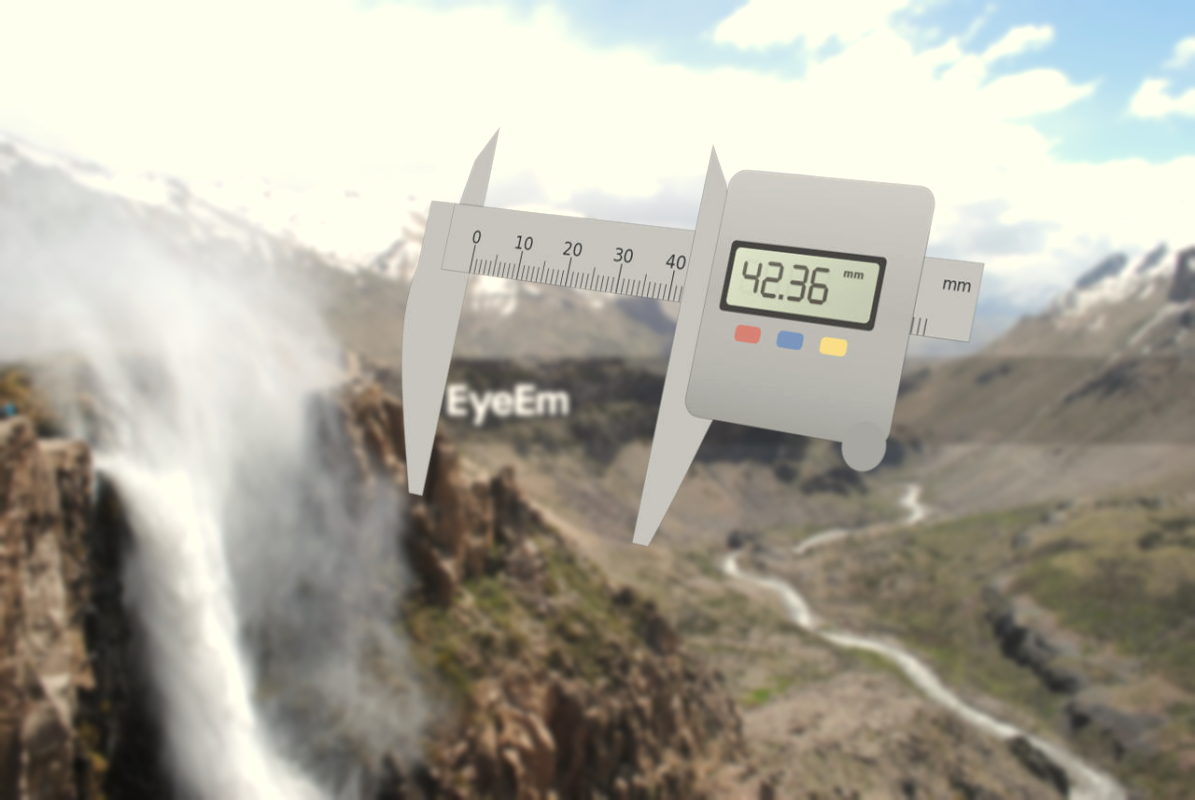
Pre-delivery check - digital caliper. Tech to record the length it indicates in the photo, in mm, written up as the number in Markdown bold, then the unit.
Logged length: **42.36** mm
